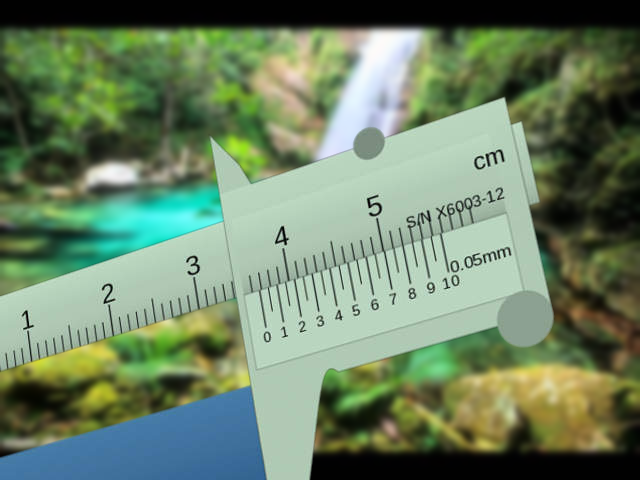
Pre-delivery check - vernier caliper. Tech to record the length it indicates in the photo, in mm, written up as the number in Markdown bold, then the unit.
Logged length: **36.8** mm
